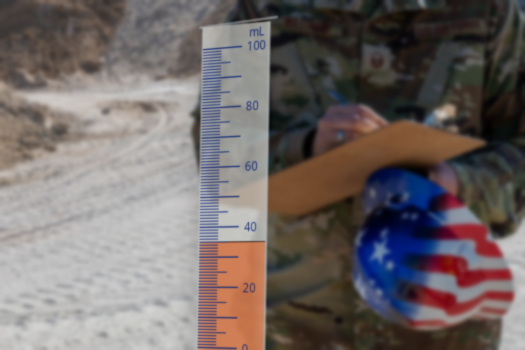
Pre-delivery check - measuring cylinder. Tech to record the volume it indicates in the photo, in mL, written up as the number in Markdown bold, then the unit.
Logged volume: **35** mL
